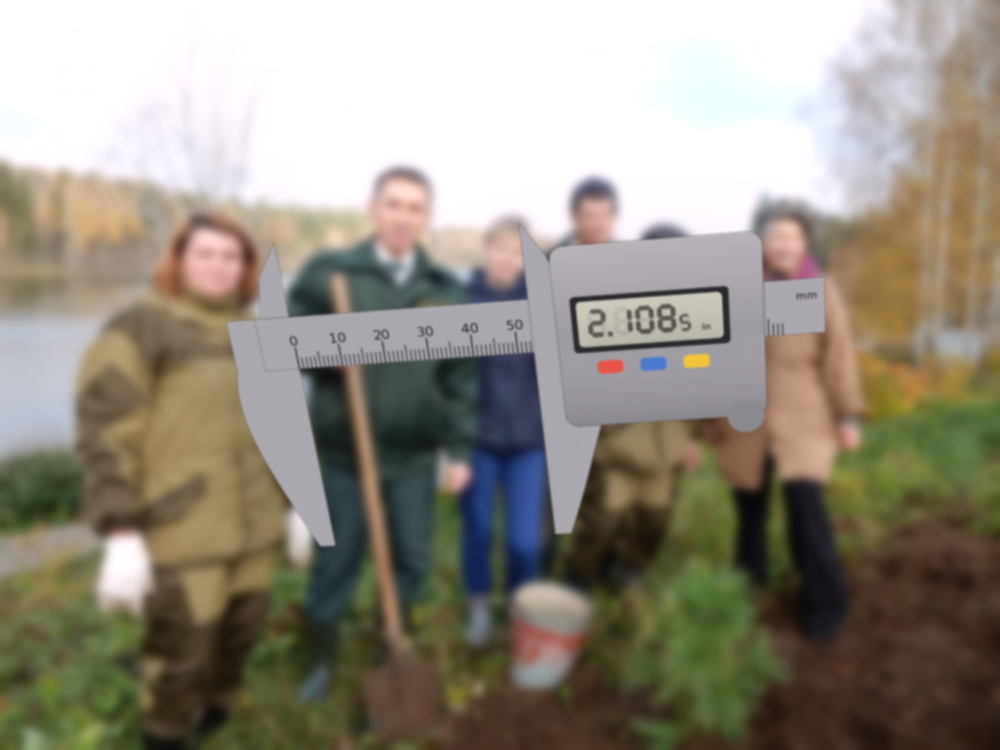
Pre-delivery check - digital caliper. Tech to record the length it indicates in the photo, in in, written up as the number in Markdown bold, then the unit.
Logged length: **2.1085** in
